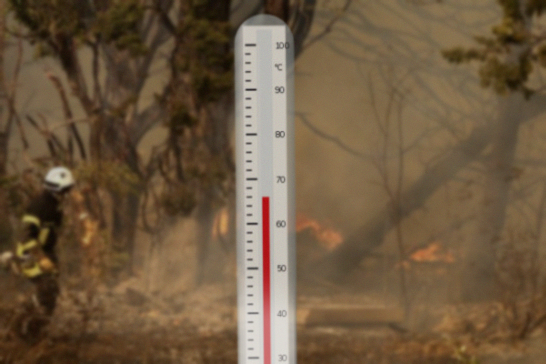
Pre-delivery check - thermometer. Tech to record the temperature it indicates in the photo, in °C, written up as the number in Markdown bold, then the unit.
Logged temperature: **66** °C
